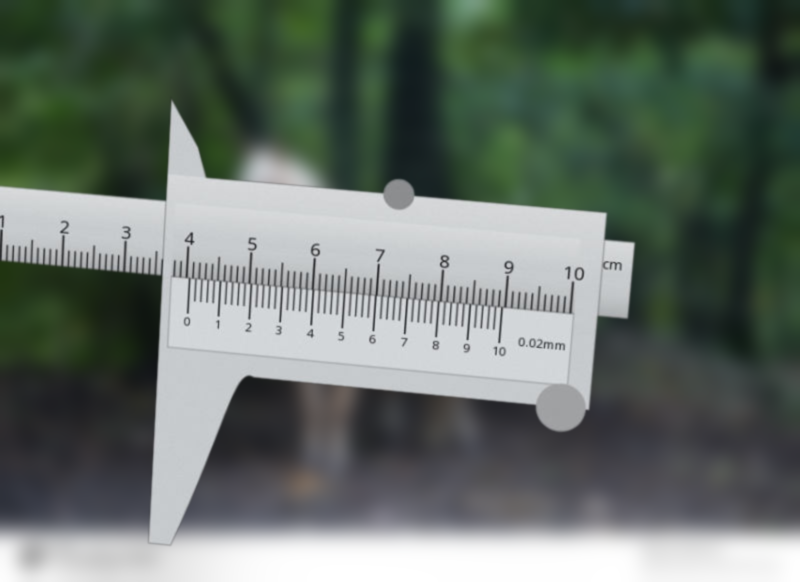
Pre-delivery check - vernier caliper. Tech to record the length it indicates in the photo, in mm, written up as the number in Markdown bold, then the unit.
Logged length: **40.5** mm
